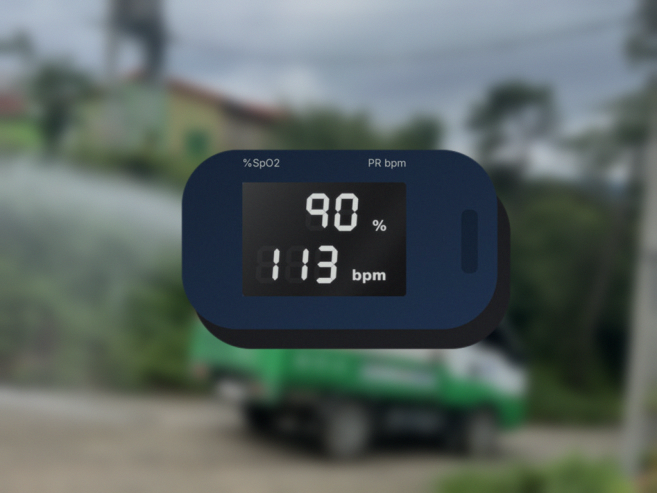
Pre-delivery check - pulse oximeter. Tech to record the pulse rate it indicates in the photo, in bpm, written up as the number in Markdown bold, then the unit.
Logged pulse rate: **113** bpm
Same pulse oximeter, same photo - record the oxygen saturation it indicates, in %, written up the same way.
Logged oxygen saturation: **90** %
